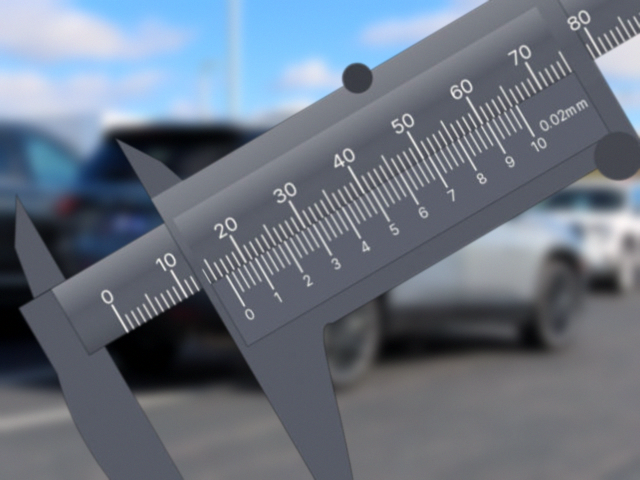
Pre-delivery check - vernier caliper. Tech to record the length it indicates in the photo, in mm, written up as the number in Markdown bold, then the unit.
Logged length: **16.6** mm
